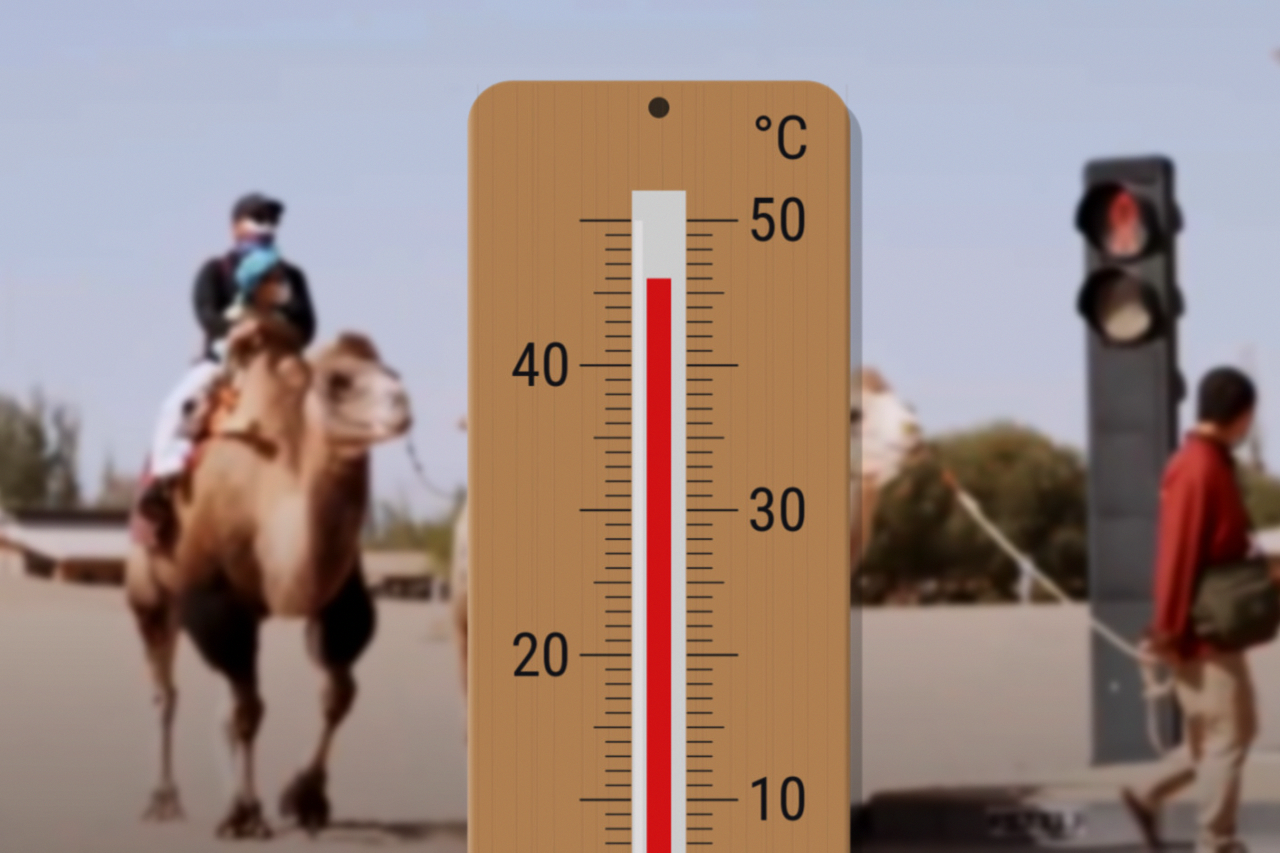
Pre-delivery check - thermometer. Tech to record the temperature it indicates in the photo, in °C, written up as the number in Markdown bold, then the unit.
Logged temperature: **46** °C
